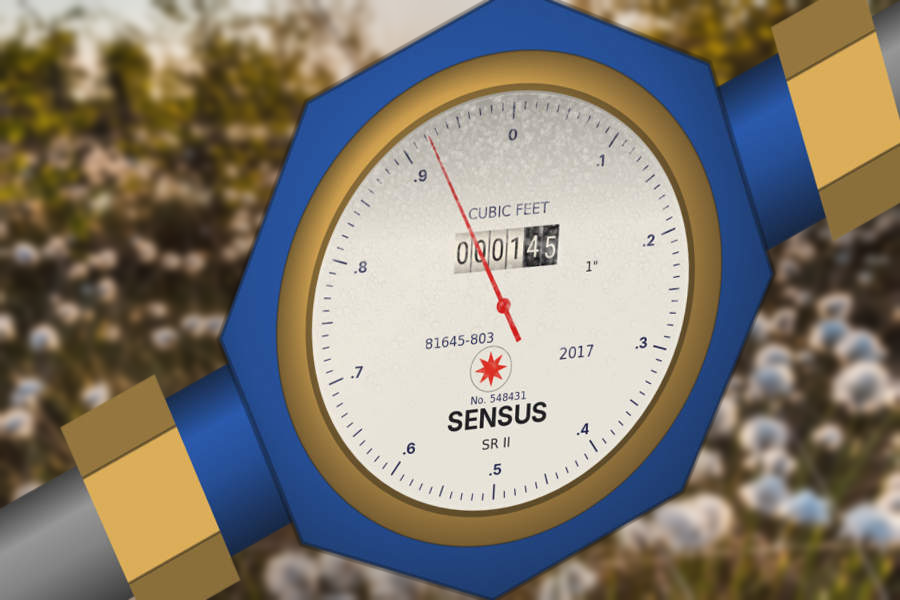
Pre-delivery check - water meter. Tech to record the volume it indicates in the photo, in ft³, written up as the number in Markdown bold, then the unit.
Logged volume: **144.92** ft³
